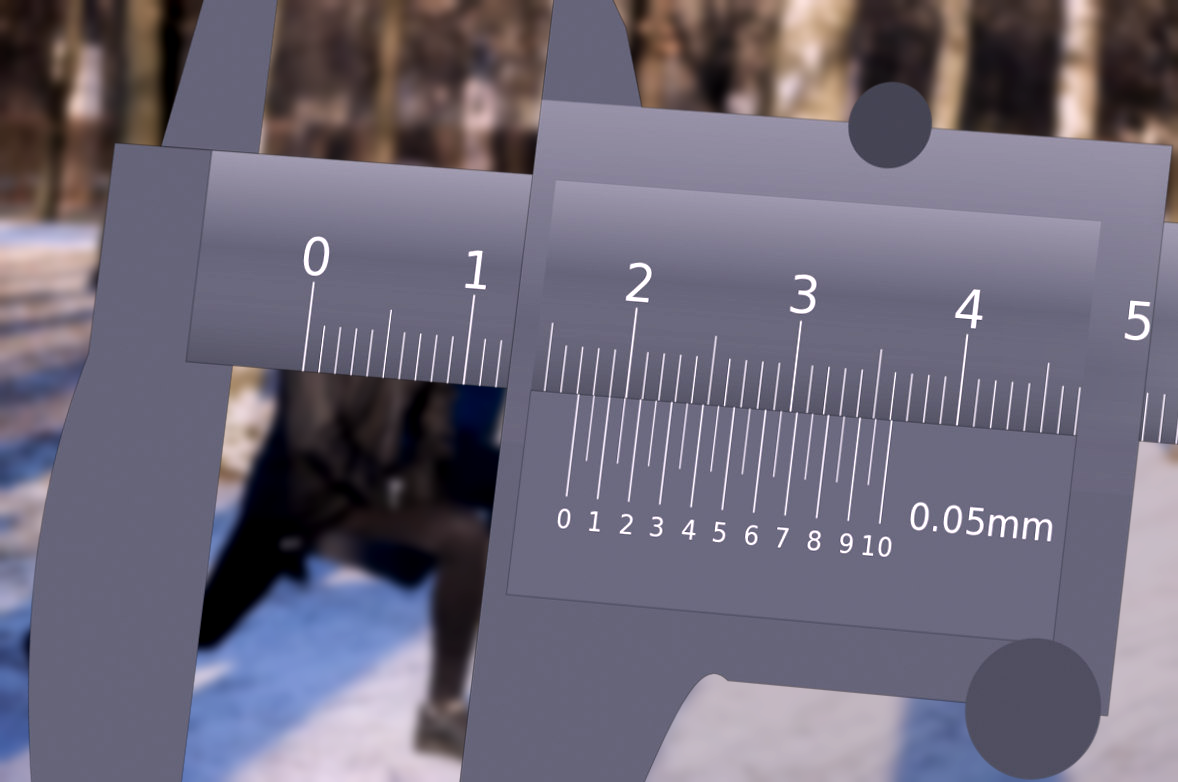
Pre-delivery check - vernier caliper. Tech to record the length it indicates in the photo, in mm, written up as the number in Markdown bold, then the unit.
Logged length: **17.1** mm
